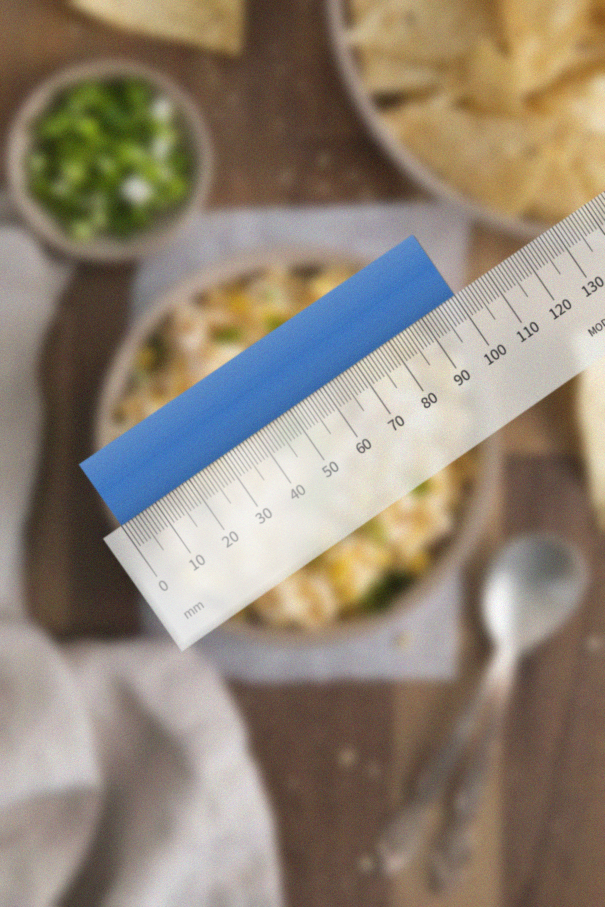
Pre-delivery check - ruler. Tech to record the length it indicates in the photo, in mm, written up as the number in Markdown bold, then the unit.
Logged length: **100** mm
